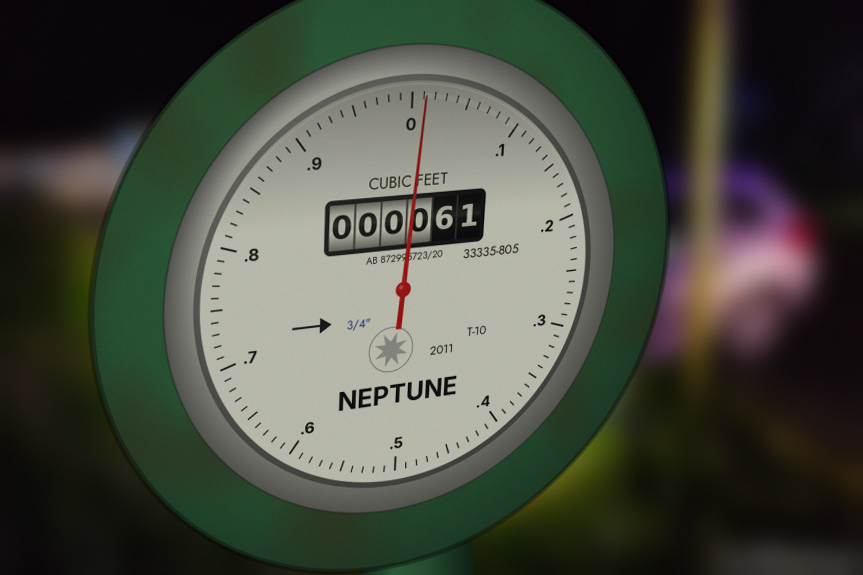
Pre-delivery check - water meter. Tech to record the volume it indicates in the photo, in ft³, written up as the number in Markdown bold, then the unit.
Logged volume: **61.01** ft³
